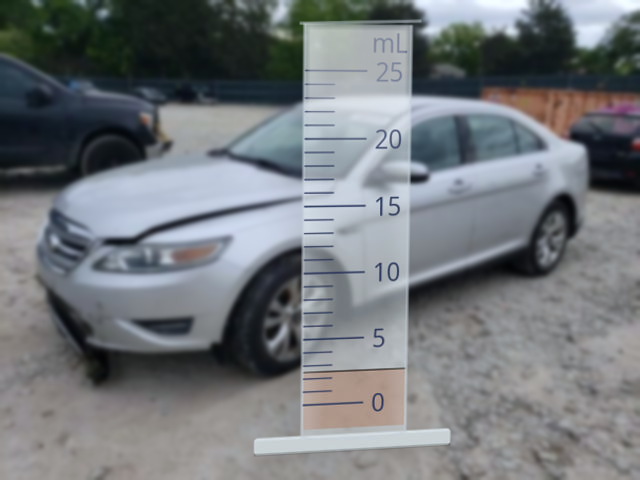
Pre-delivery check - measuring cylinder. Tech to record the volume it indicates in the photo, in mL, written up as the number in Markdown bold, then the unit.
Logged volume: **2.5** mL
